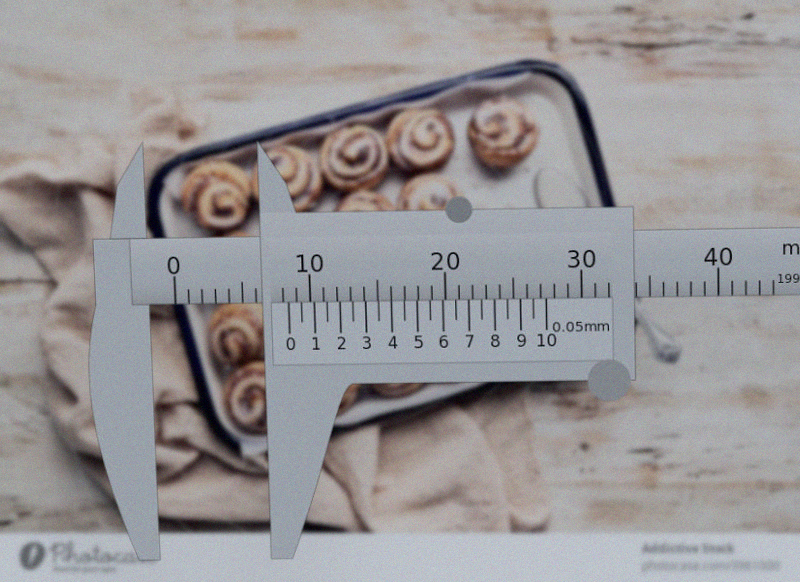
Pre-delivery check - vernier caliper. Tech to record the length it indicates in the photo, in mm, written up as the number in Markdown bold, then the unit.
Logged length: **8.4** mm
